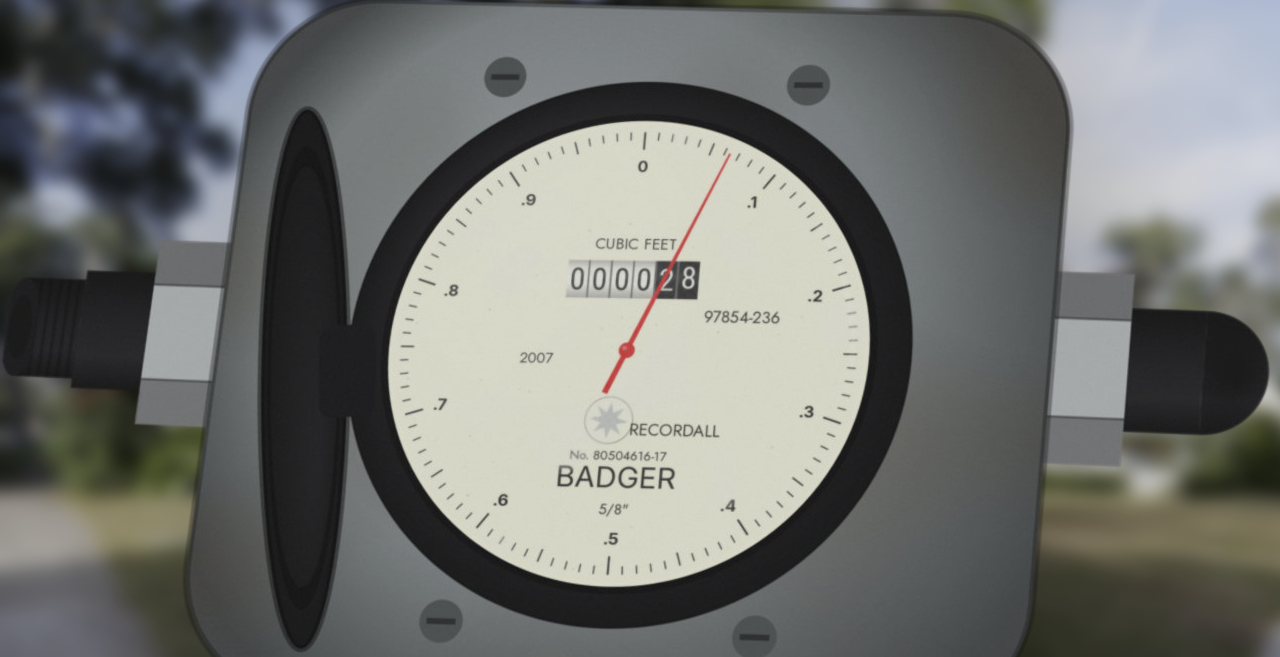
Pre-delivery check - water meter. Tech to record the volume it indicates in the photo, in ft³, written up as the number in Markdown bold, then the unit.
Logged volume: **28.06** ft³
